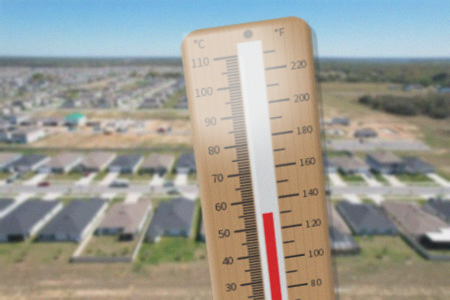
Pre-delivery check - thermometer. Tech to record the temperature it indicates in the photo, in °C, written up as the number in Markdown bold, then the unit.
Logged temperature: **55** °C
